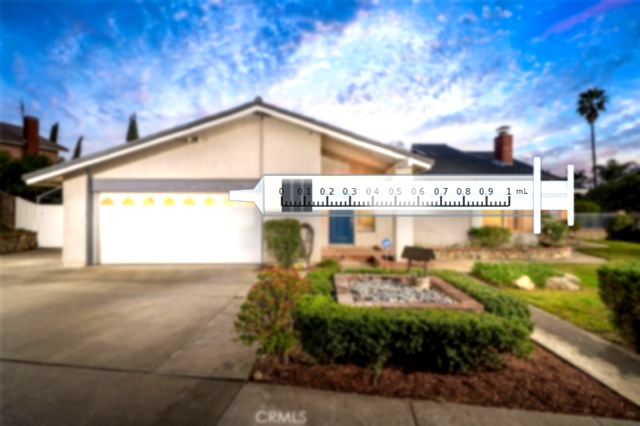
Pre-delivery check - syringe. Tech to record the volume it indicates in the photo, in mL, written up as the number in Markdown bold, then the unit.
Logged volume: **0** mL
